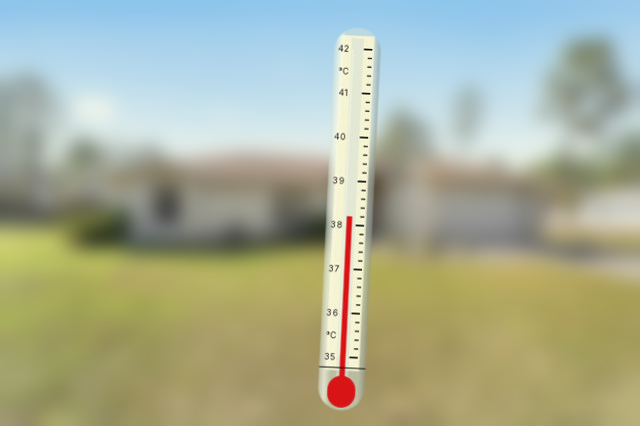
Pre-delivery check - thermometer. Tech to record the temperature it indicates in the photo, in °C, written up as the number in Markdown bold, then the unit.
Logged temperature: **38.2** °C
